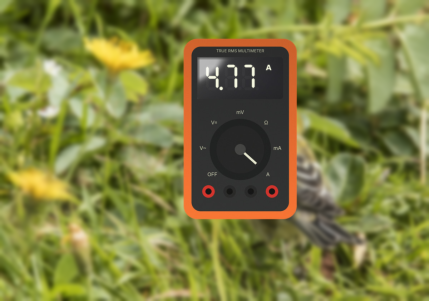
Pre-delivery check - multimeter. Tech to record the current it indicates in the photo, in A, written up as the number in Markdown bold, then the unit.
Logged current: **4.77** A
